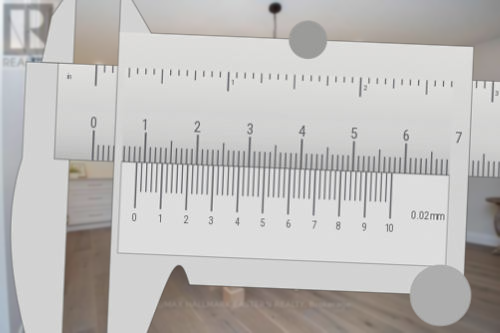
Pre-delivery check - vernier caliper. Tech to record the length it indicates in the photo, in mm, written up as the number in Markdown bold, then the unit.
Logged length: **8.5** mm
